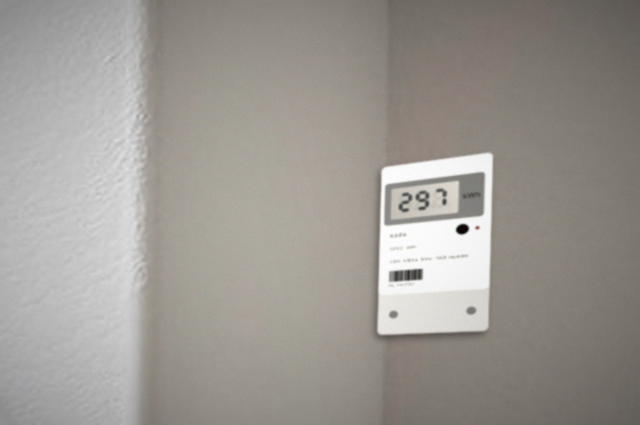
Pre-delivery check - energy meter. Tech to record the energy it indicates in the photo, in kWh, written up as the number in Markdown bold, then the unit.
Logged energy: **297** kWh
